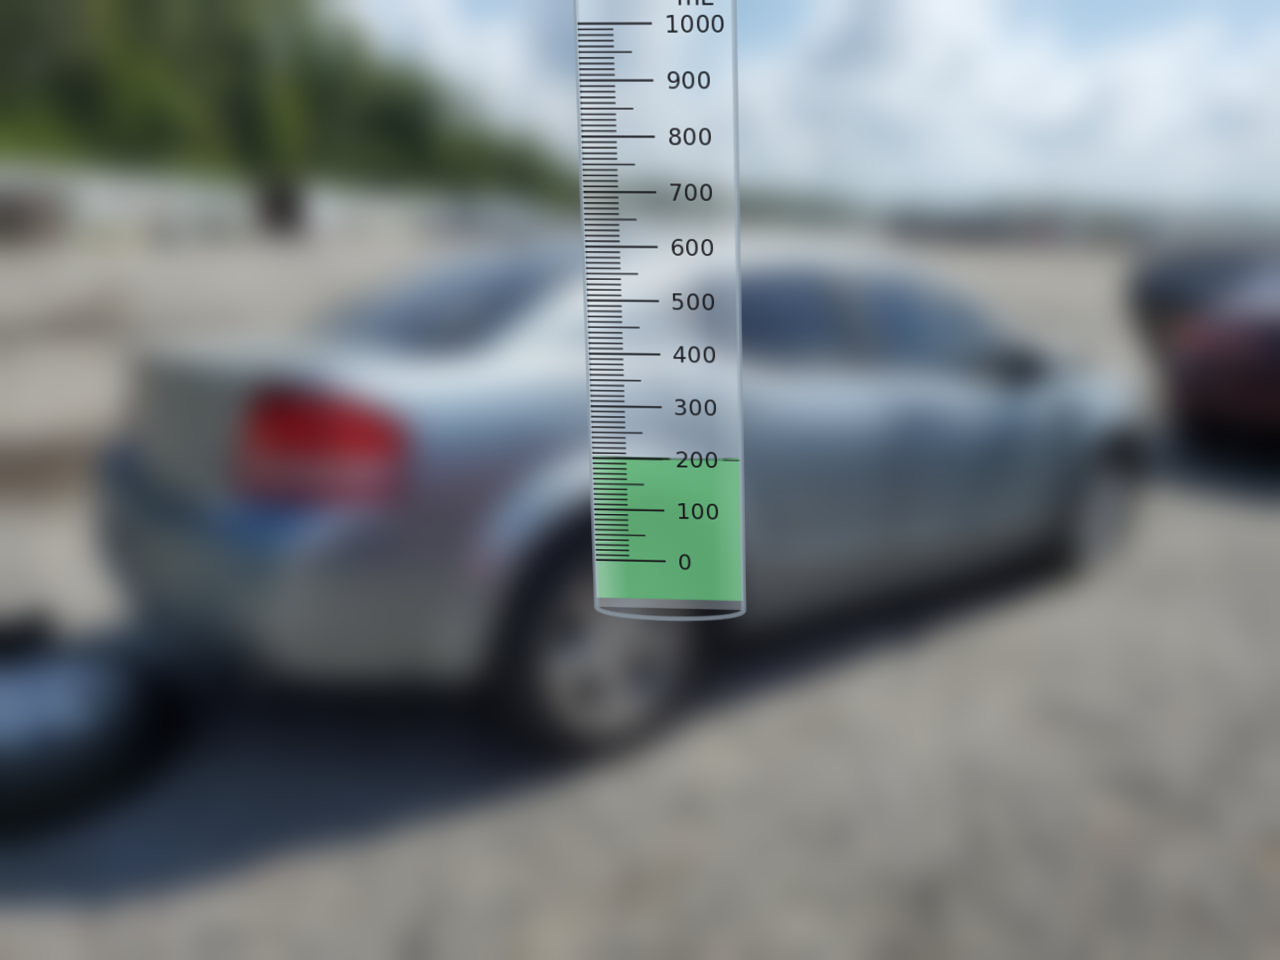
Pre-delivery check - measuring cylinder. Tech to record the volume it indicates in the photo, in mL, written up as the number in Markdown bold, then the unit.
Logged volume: **200** mL
